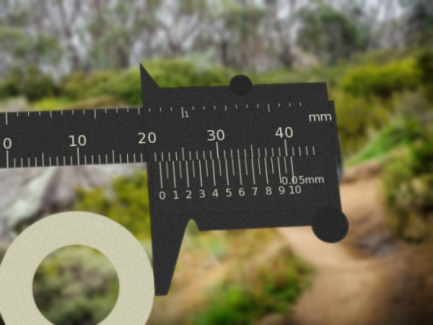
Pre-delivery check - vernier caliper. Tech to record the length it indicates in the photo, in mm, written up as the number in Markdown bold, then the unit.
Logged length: **21.6** mm
